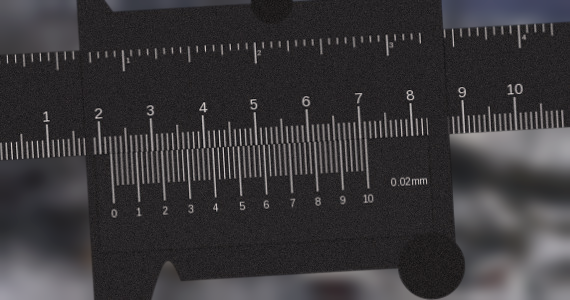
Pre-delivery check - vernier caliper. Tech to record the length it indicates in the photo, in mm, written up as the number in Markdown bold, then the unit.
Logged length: **22.0** mm
